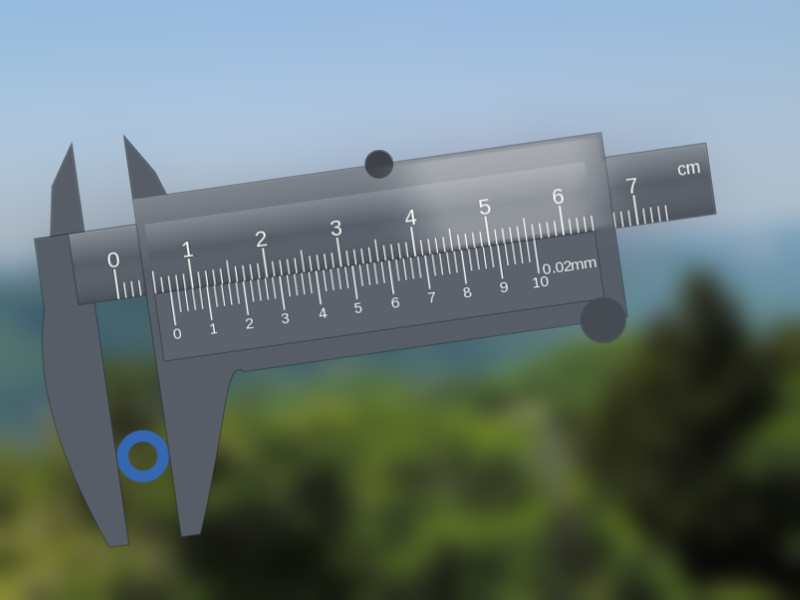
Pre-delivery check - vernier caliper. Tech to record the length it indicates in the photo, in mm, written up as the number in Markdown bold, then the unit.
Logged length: **7.0** mm
